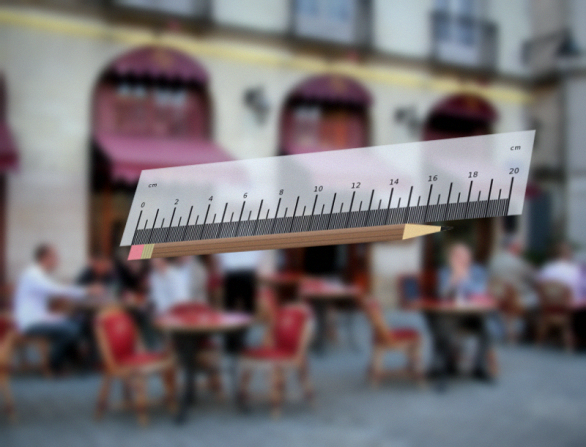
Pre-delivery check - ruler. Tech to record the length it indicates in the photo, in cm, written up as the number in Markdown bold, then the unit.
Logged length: **17.5** cm
